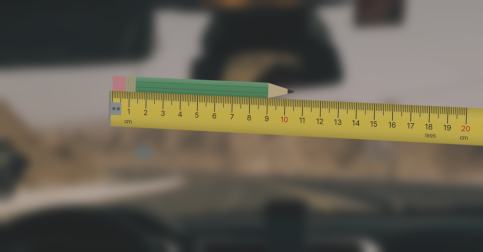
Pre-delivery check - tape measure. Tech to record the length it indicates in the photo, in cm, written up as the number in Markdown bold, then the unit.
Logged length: **10.5** cm
